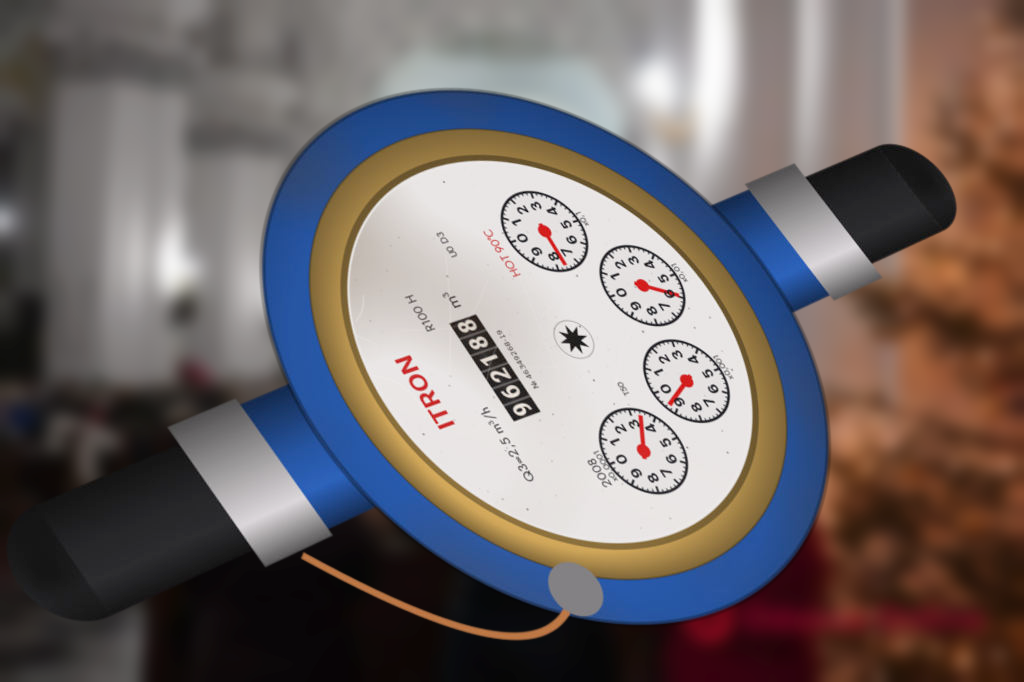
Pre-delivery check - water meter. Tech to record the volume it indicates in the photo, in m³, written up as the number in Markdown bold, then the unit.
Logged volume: **962188.7593** m³
